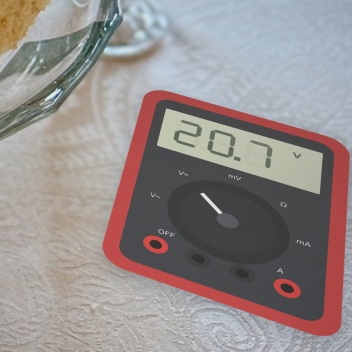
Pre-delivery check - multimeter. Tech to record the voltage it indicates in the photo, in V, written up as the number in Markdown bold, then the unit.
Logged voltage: **20.7** V
